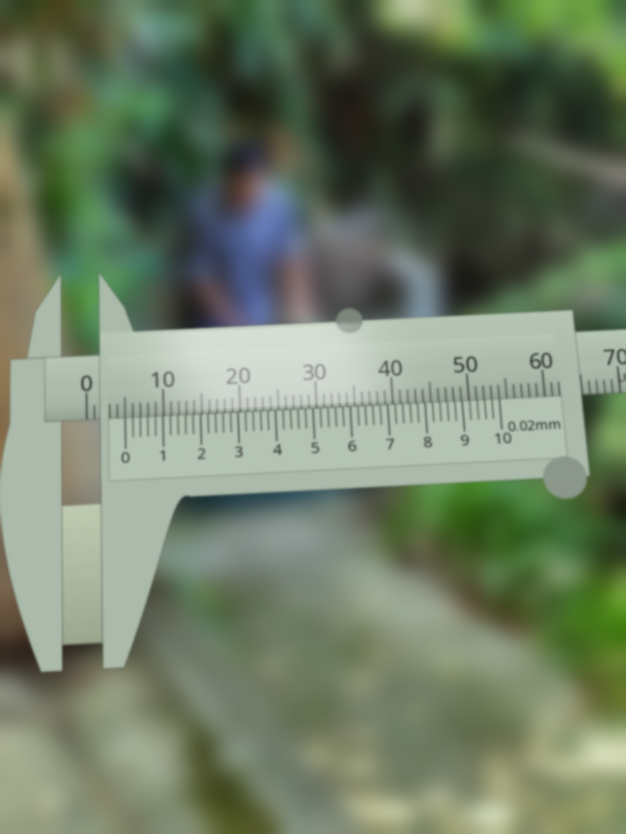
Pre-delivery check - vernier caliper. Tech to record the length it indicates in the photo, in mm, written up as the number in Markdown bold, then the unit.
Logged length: **5.0** mm
